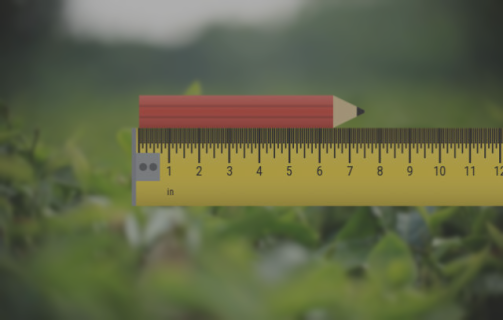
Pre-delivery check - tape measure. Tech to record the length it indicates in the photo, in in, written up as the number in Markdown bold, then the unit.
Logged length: **7.5** in
